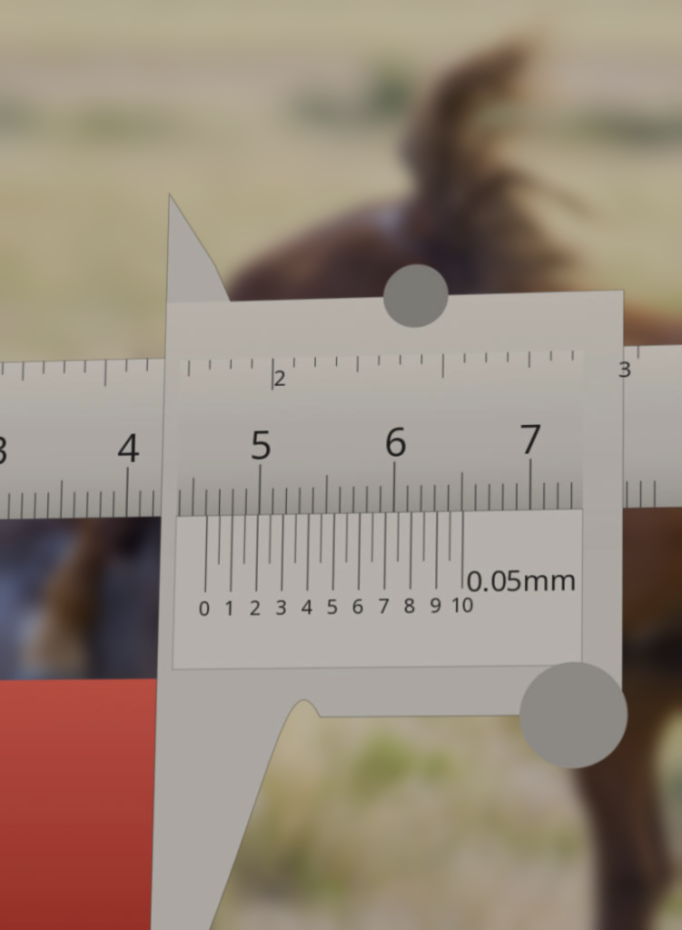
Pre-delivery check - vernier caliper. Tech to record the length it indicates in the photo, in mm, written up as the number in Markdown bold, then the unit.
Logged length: **46.1** mm
